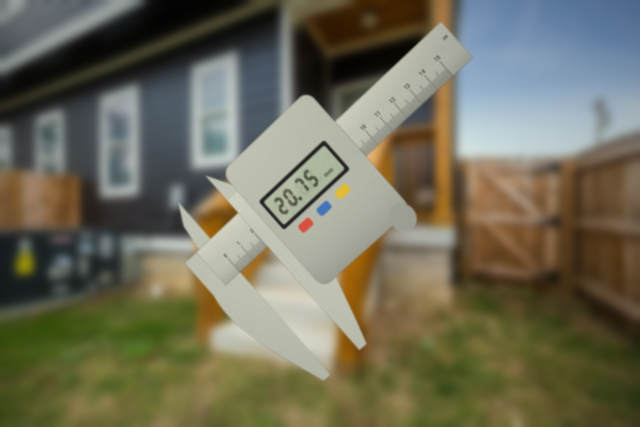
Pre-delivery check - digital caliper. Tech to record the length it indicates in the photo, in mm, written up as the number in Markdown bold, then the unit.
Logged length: **20.75** mm
